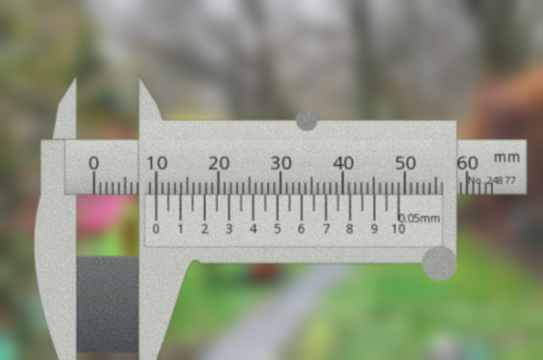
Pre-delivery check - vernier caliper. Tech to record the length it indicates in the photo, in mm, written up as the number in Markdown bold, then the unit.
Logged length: **10.0** mm
